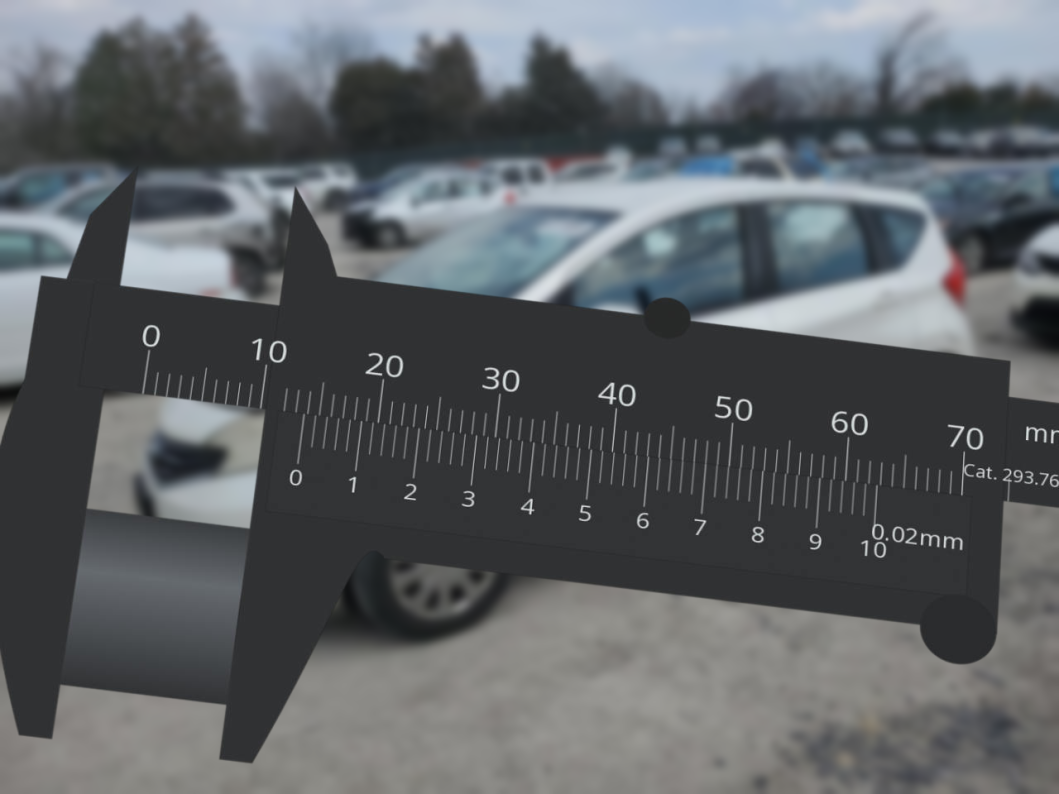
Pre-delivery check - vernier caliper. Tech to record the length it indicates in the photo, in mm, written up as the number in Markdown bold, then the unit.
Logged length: **13.7** mm
